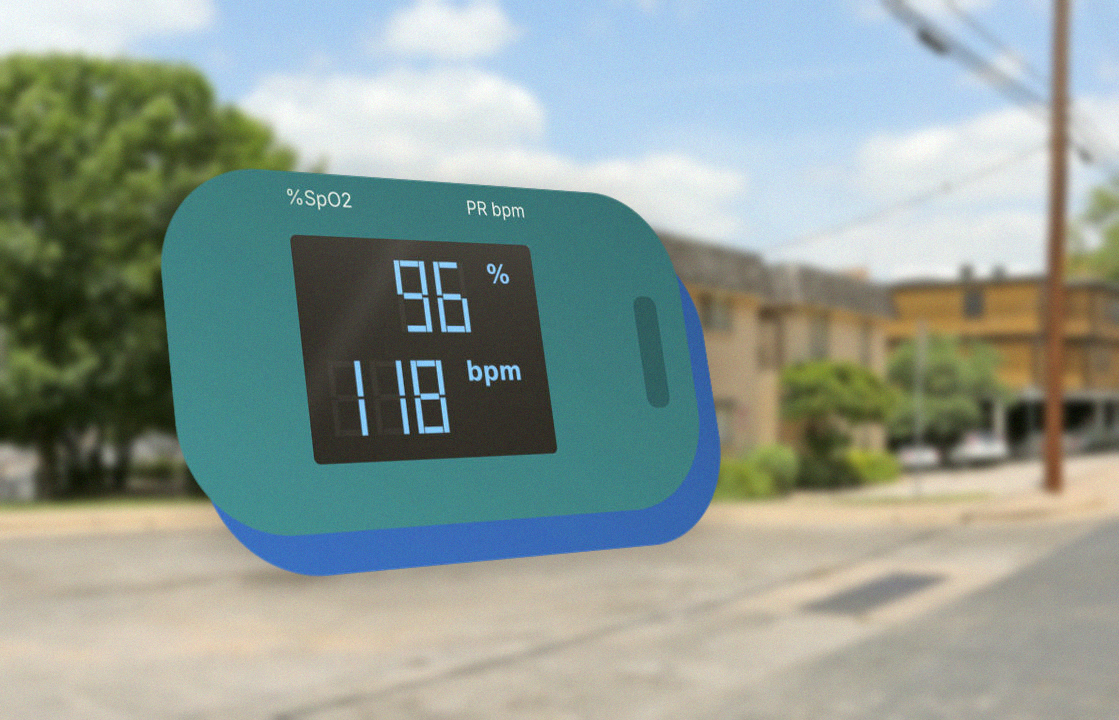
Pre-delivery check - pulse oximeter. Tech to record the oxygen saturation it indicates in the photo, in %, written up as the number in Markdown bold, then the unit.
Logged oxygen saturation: **96** %
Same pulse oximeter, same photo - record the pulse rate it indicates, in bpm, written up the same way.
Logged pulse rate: **118** bpm
